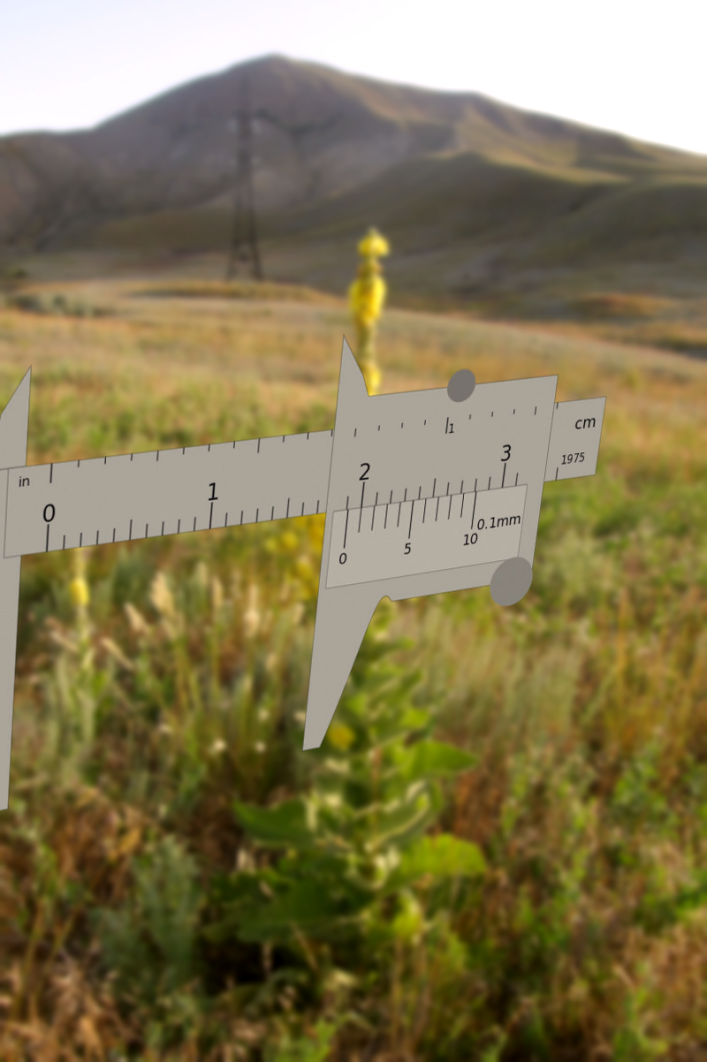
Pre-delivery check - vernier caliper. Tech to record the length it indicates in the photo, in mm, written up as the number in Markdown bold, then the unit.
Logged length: **19.1** mm
